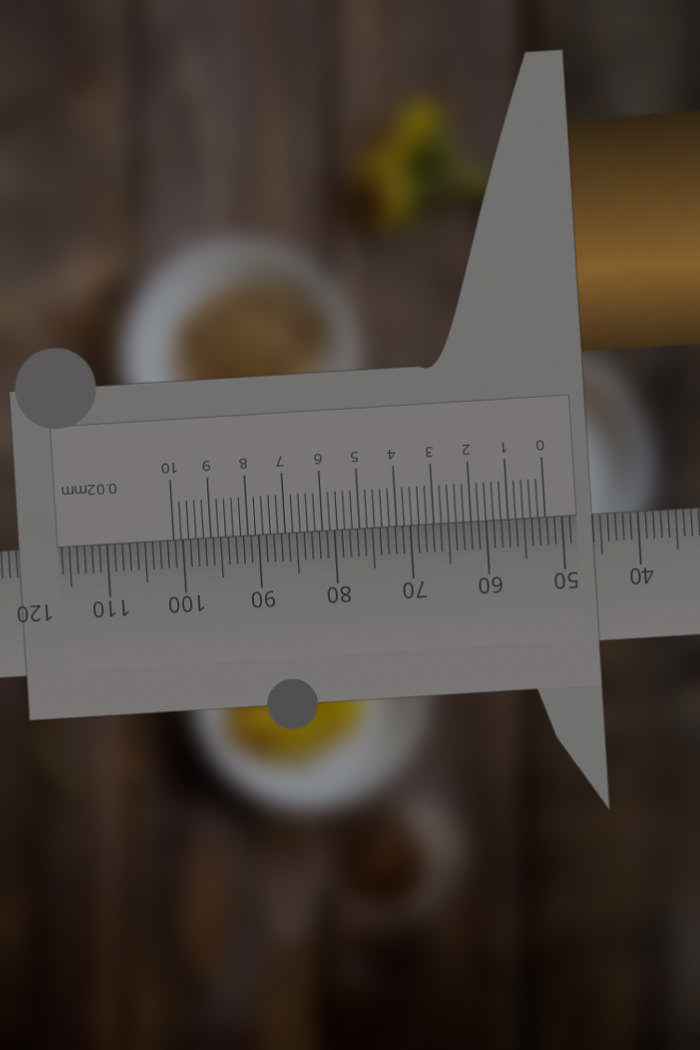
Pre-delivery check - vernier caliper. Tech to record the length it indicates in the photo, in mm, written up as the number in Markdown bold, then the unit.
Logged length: **52.2** mm
